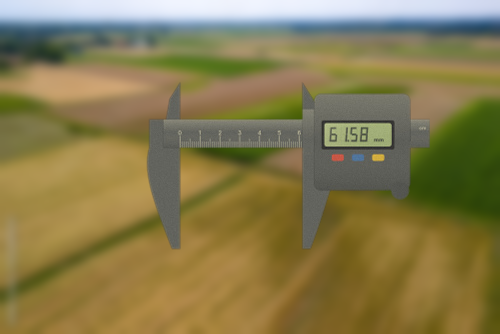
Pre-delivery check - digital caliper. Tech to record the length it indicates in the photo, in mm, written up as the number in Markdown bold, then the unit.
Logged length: **61.58** mm
